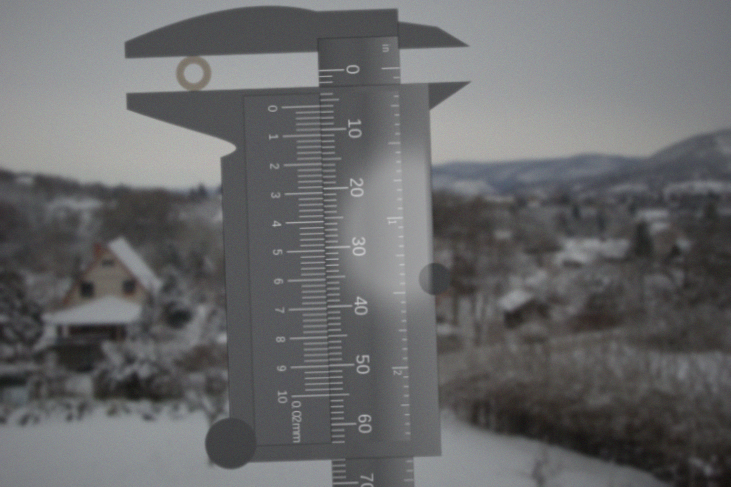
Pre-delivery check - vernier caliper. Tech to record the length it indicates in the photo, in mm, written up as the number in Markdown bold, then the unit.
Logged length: **6.0** mm
